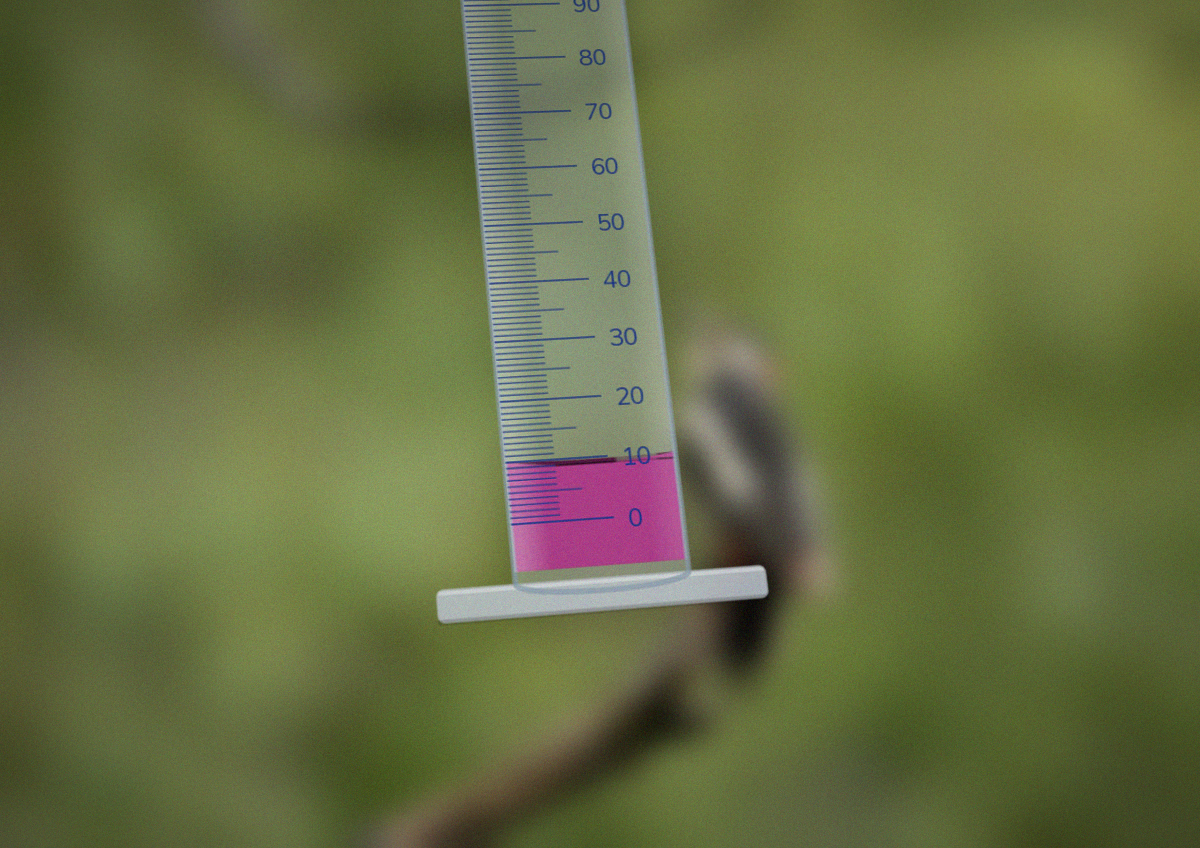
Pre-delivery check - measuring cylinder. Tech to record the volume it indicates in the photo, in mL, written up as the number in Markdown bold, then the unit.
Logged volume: **9** mL
